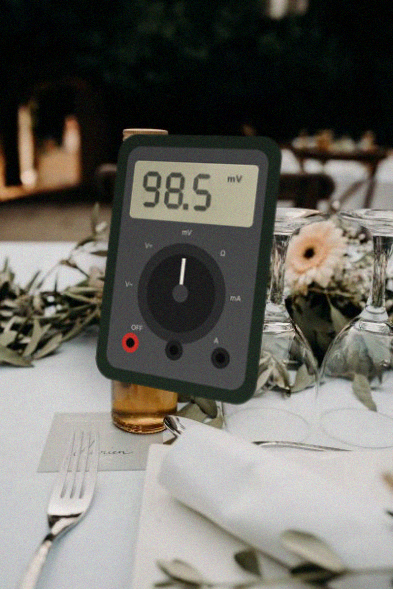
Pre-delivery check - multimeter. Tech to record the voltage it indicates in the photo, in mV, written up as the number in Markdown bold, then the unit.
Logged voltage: **98.5** mV
